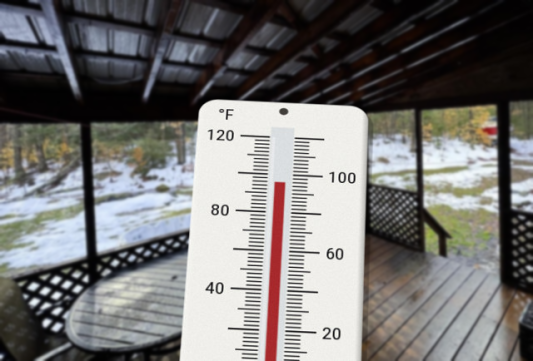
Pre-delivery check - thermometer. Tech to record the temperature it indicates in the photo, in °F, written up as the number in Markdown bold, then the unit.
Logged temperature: **96** °F
